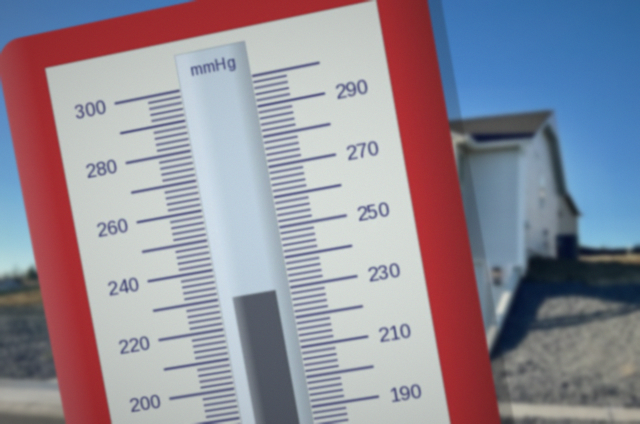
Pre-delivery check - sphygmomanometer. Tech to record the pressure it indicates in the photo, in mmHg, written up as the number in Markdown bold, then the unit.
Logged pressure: **230** mmHg
